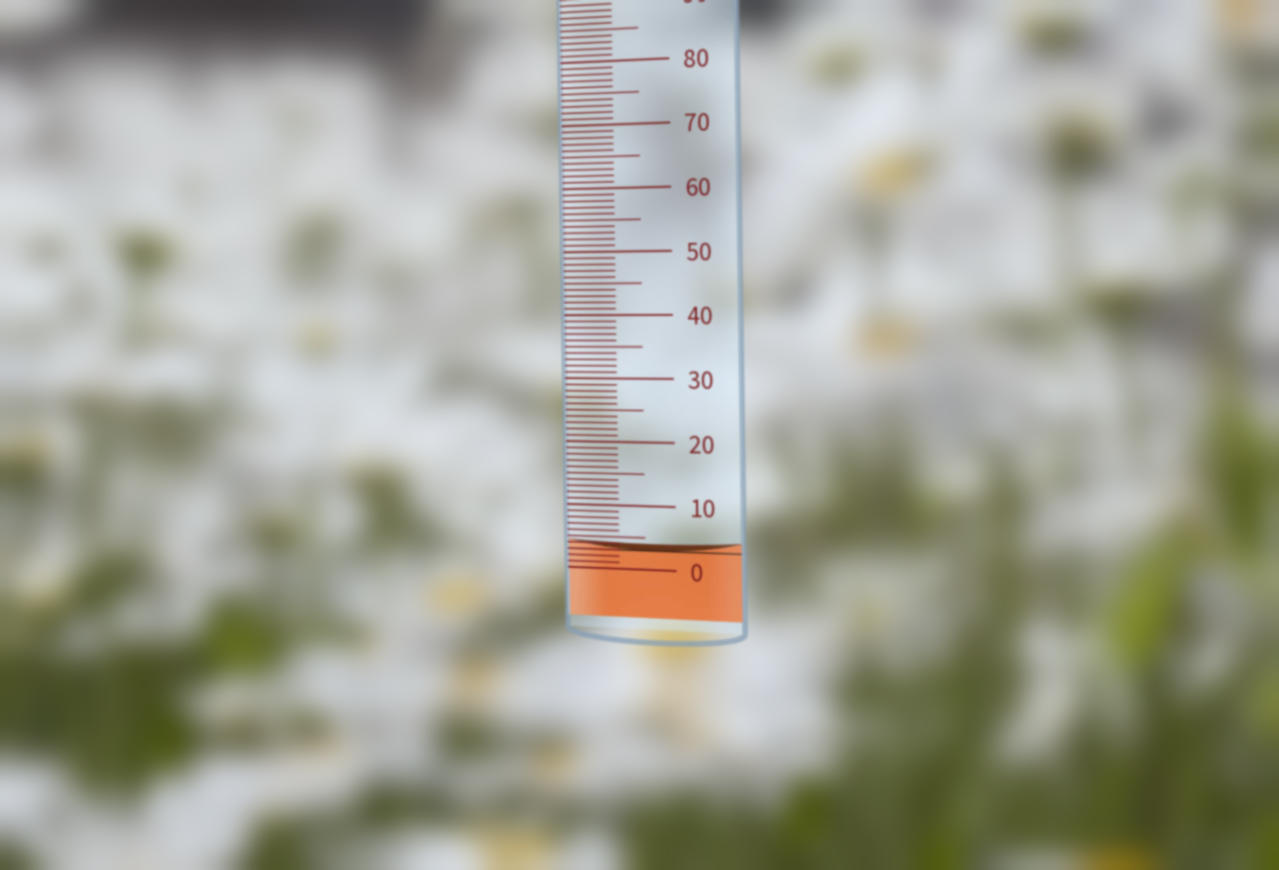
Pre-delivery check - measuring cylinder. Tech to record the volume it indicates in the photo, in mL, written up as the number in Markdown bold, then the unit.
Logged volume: **3** mL
